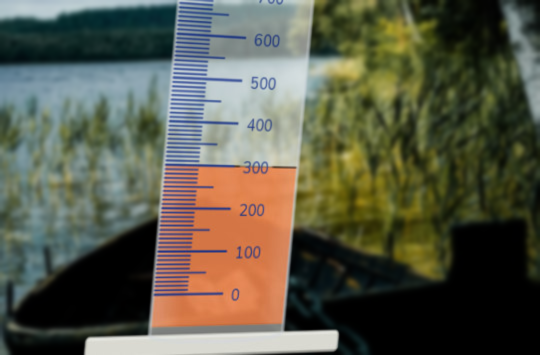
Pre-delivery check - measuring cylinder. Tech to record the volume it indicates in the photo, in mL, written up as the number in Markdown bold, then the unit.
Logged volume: **300** mL
